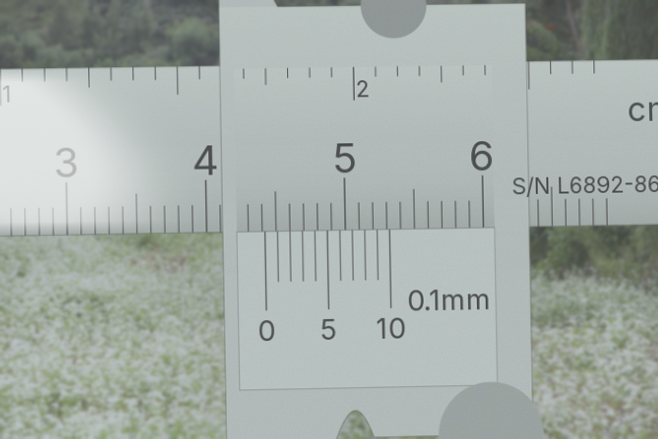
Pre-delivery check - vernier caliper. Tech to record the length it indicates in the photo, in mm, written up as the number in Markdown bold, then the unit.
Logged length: **44.2** mm
